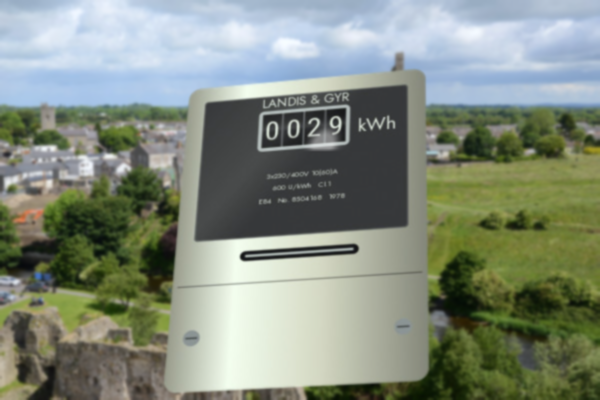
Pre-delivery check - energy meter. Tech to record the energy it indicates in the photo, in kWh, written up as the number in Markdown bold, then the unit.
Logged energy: **29** kWh
